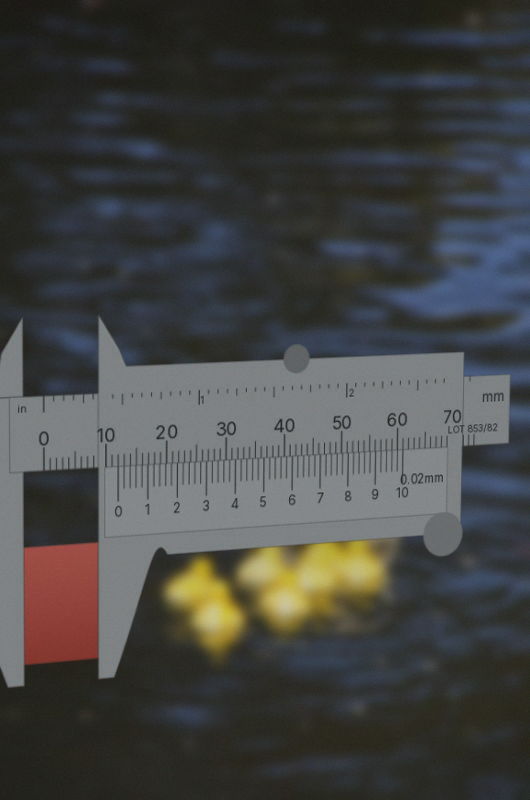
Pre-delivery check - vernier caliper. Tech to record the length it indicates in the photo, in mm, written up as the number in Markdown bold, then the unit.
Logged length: **12.0** mm
